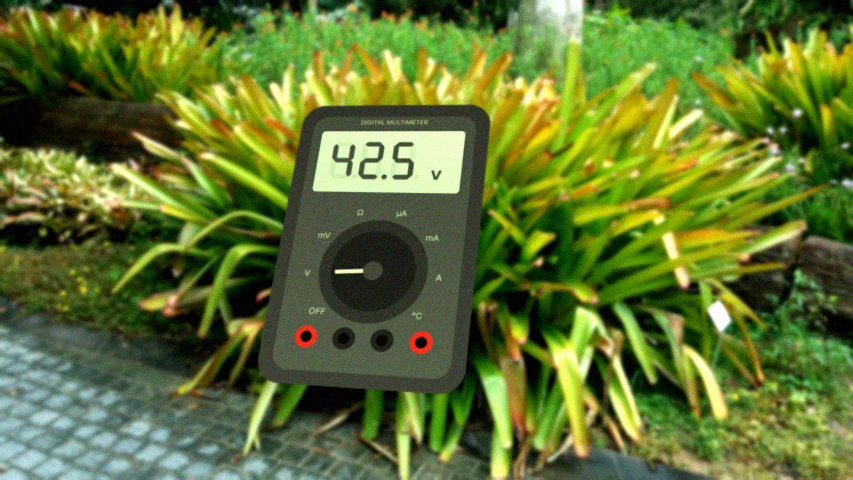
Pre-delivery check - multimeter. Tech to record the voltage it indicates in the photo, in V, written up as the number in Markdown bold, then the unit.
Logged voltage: **42.5** V
